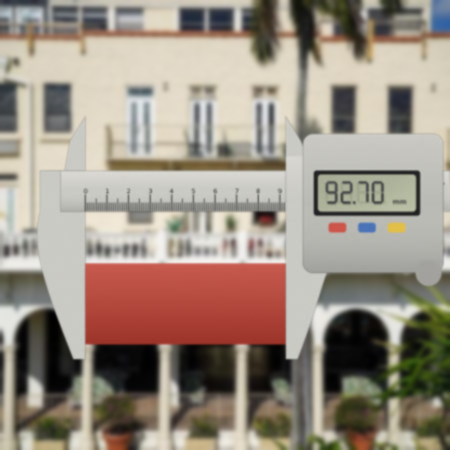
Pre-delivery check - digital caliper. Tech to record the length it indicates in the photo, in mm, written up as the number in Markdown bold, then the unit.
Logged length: **92.70** mm
